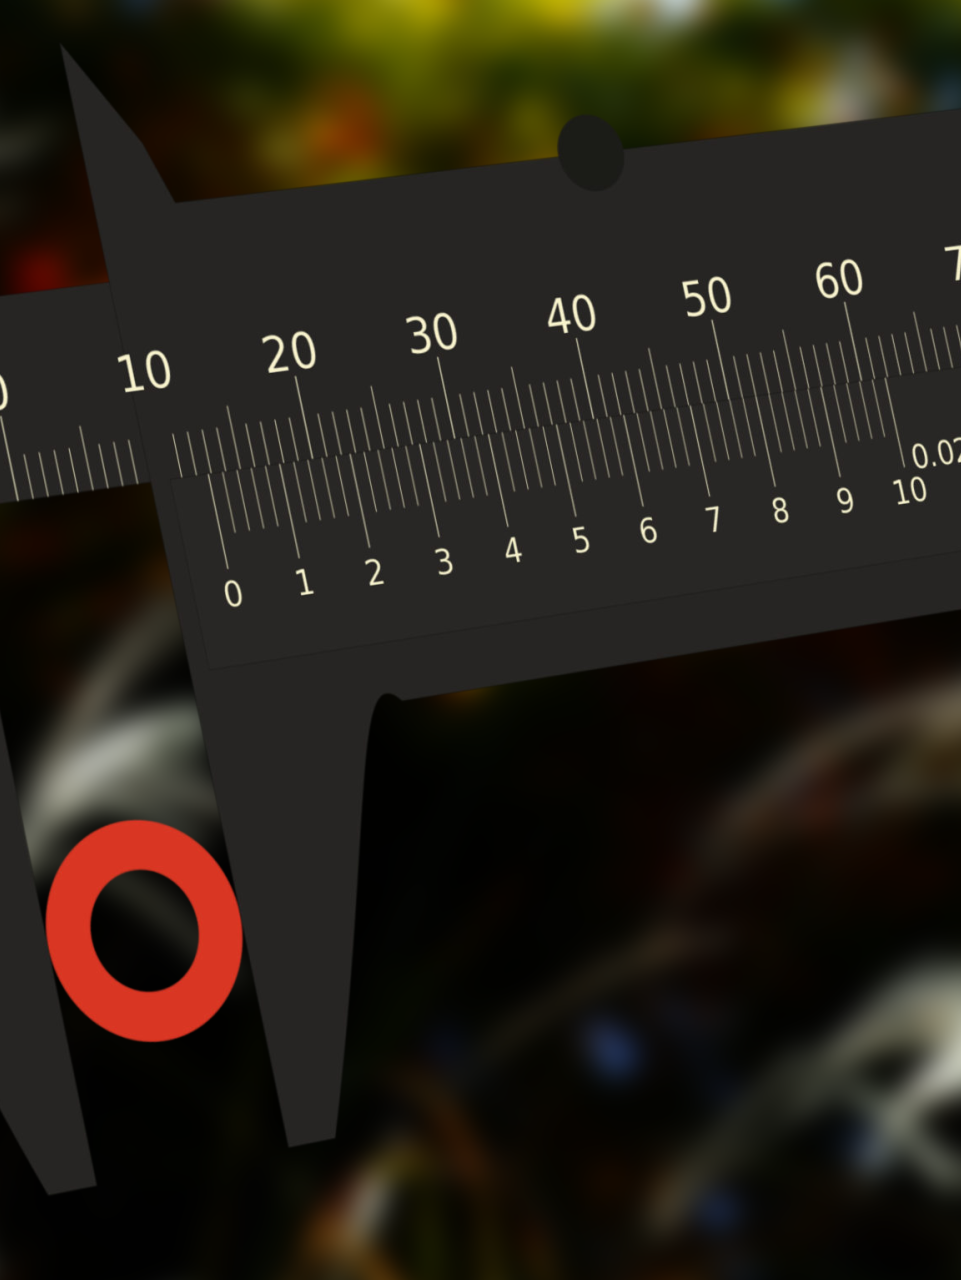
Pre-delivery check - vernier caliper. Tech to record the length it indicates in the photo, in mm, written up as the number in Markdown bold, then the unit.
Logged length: **12.8** mm
